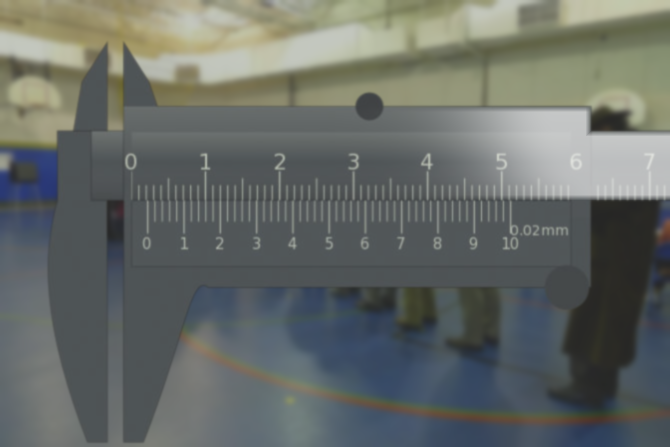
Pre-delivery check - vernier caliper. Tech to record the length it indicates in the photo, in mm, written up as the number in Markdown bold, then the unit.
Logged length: **2.2** mm
